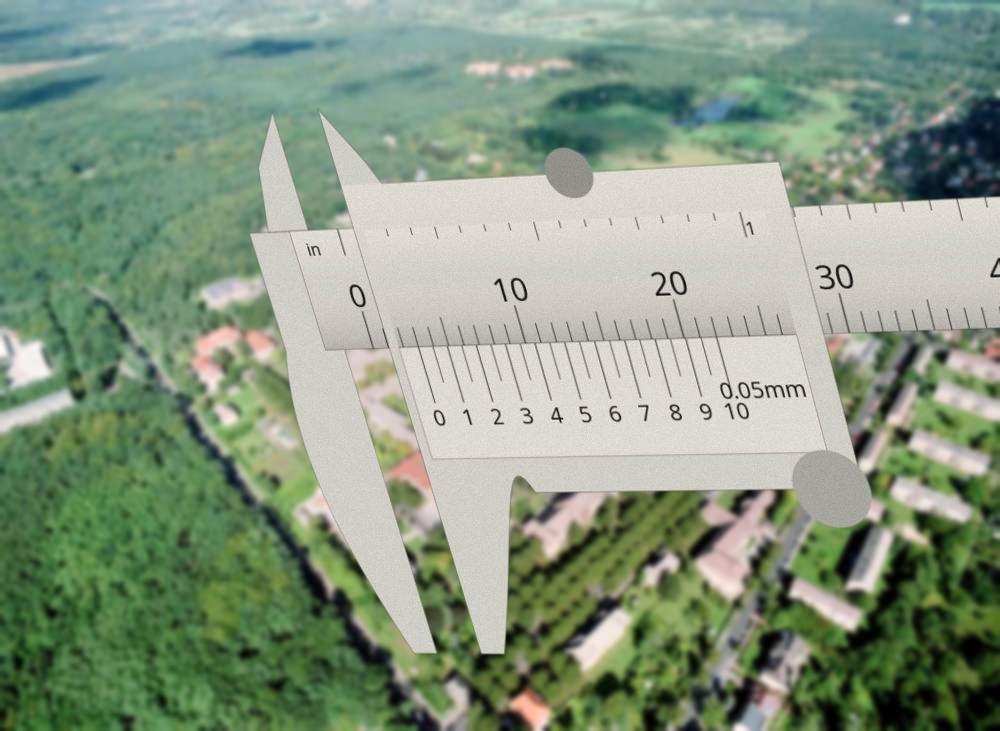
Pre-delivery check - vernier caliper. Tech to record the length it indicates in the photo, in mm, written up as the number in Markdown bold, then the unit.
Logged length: **3.0** mm
